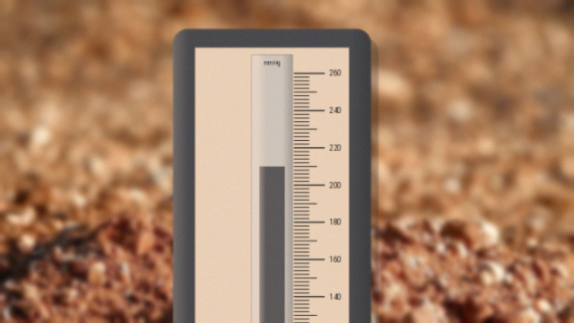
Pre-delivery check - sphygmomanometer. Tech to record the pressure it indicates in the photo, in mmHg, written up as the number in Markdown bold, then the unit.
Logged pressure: **210** mmHg
